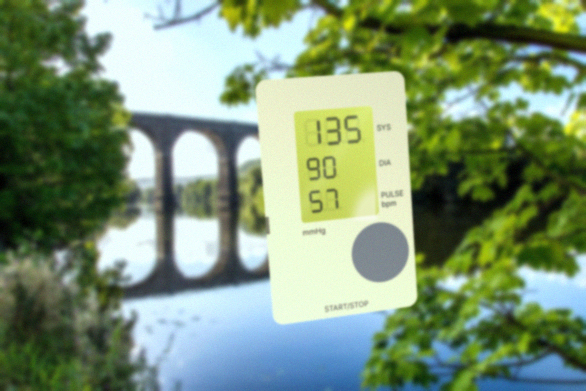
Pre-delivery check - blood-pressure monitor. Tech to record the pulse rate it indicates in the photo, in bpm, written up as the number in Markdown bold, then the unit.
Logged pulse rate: **57** bpm
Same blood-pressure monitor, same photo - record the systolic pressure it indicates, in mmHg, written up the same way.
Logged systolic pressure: **135** mmHg
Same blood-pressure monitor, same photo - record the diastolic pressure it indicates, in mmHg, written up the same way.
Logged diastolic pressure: **90** mmHg
